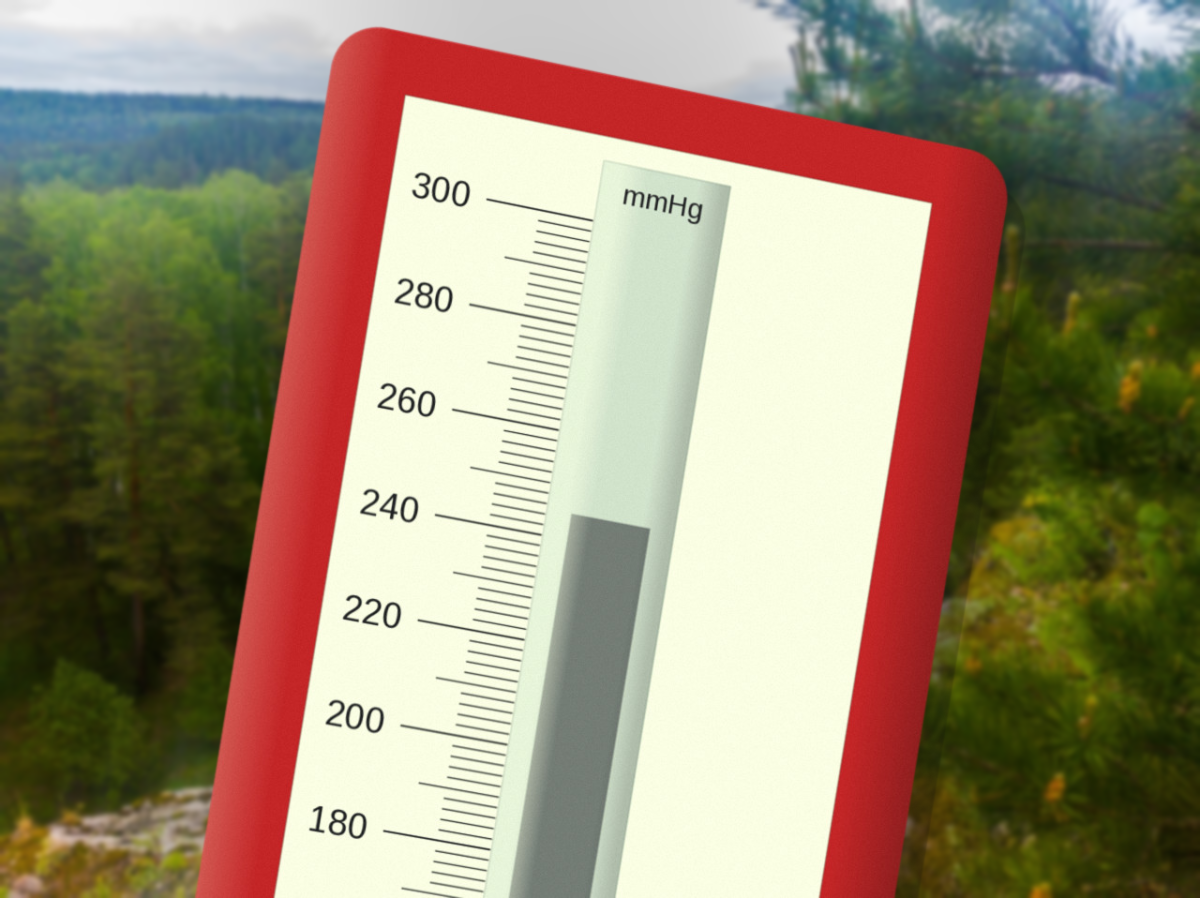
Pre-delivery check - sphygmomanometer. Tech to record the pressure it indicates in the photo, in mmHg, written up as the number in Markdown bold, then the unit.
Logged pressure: **245** mmHg
